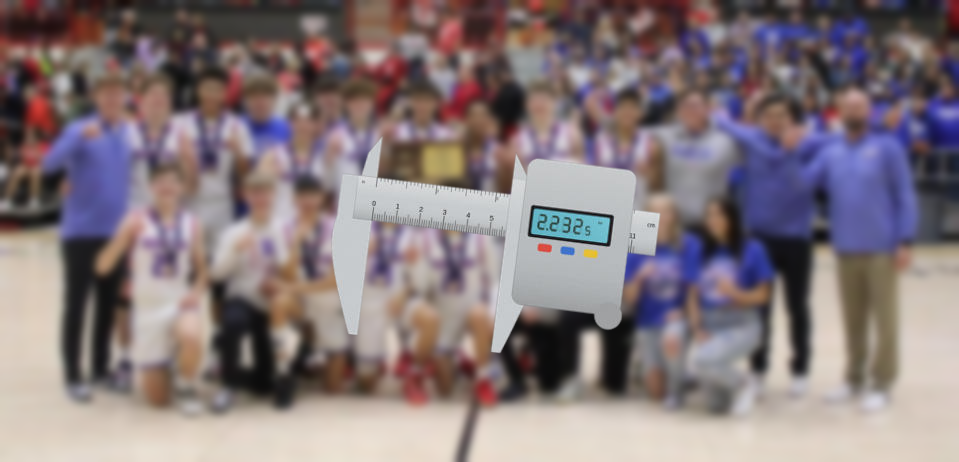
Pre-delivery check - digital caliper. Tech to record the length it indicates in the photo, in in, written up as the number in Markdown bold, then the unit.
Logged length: **2.2325** in
